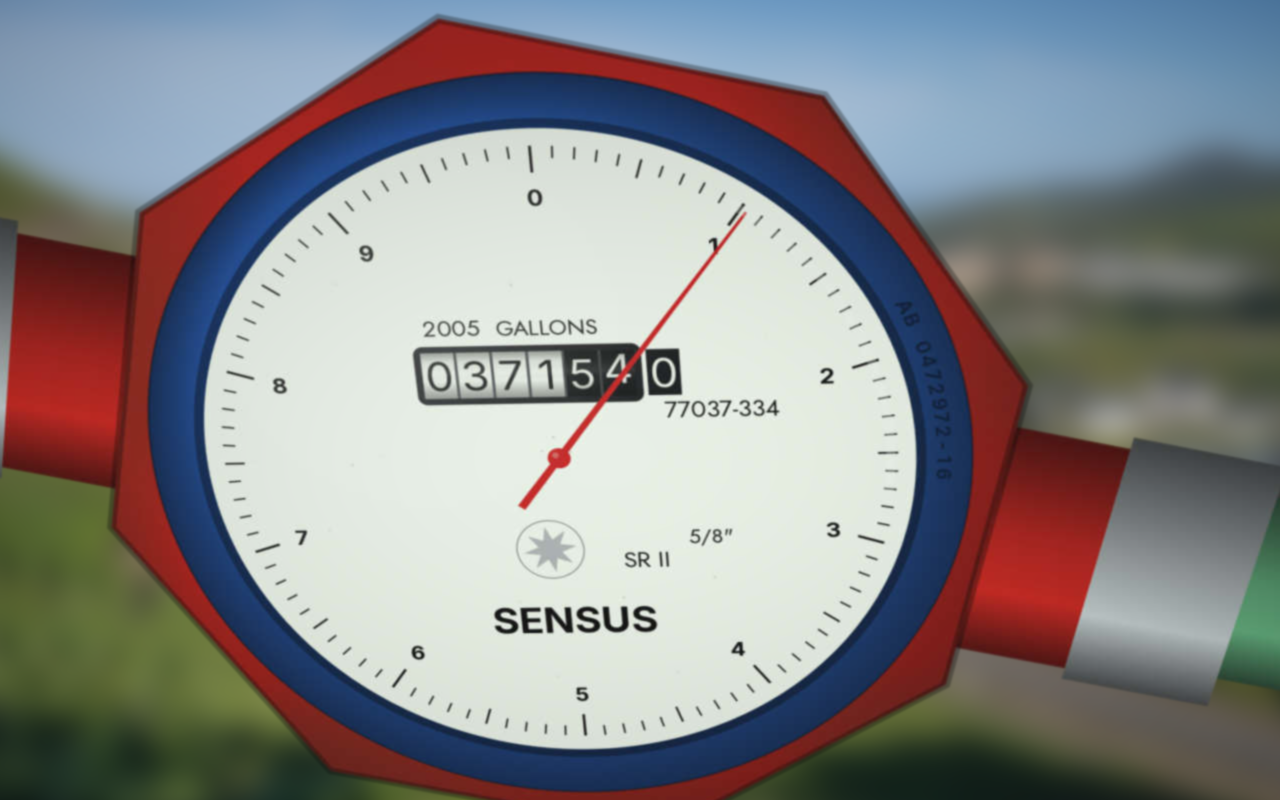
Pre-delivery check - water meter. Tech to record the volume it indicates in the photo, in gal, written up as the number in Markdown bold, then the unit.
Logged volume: **371541.0** gal
